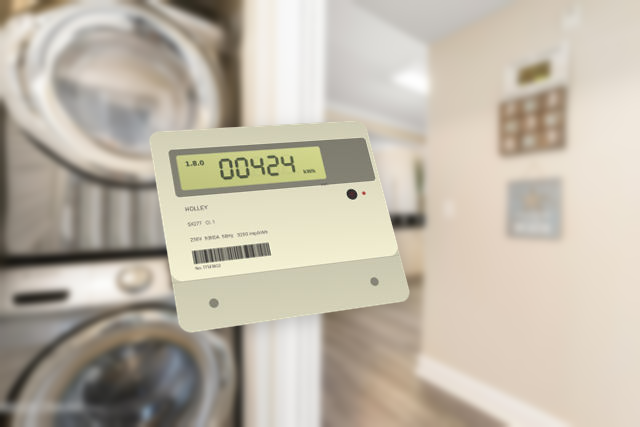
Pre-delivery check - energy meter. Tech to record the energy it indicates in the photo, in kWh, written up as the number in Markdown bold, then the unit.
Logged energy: **424** kWh
